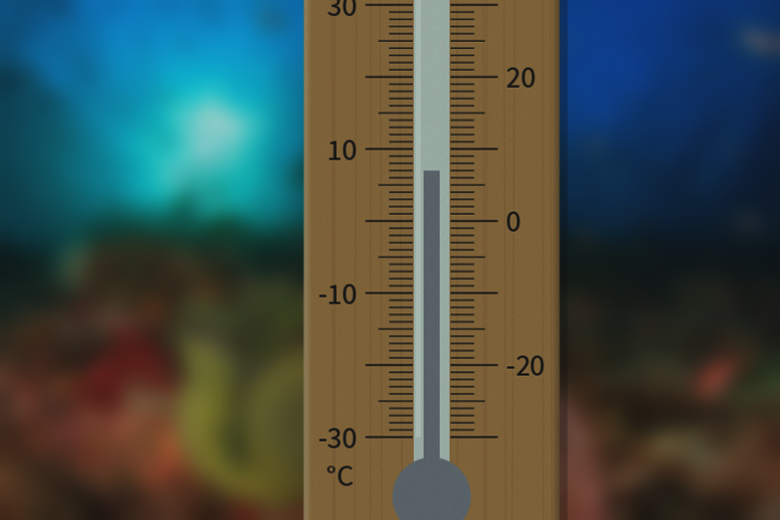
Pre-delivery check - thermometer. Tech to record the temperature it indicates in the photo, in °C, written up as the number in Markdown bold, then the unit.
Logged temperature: **7** °C
